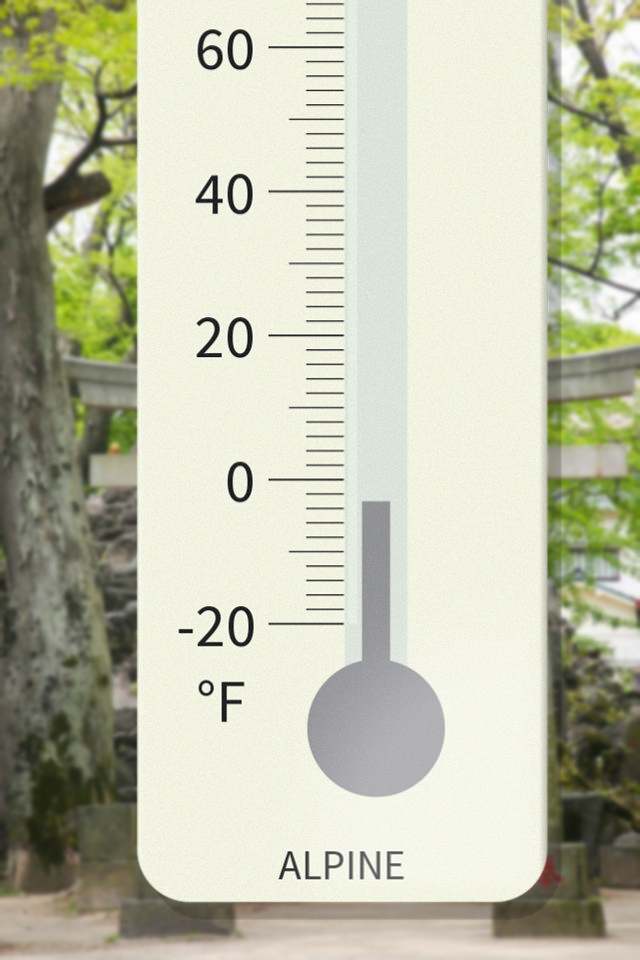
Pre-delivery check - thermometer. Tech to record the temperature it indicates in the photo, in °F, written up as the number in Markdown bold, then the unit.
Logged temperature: **-3** °F
